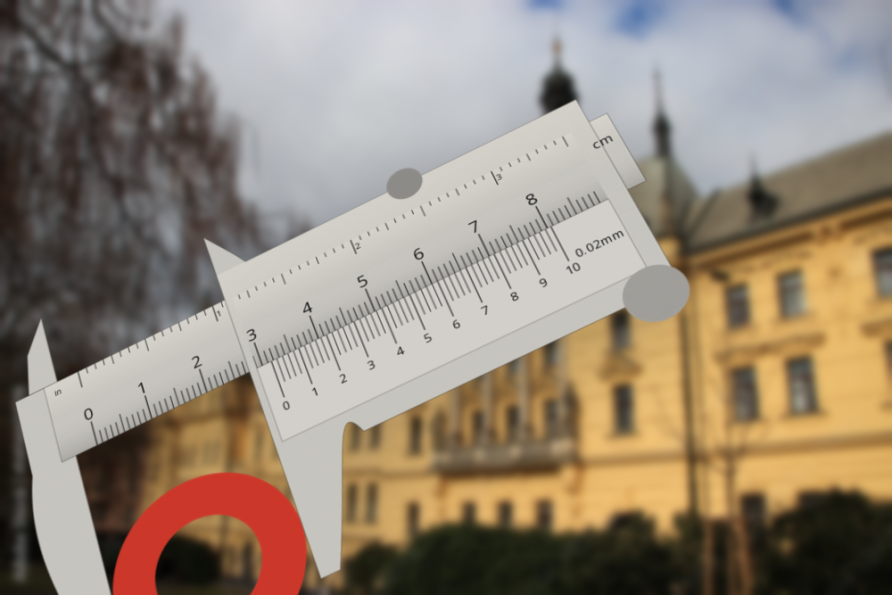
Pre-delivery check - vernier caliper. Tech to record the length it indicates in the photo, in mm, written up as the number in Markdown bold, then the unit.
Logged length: **31.6** mm
